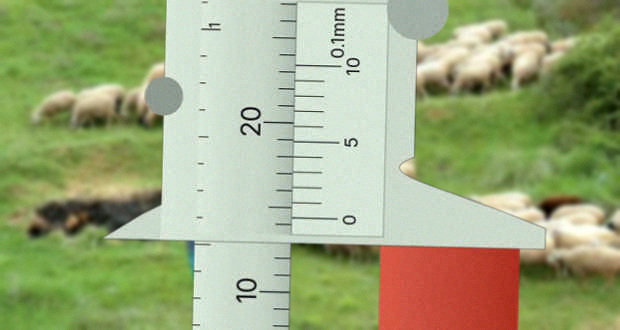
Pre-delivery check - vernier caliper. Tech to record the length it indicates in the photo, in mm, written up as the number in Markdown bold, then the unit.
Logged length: **14.4** mm
